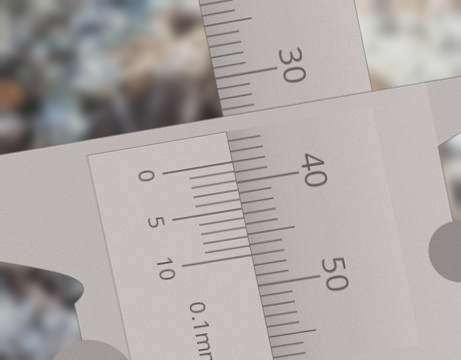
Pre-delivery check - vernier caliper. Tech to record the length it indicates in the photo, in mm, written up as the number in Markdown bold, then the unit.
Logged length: **38.0** mm
